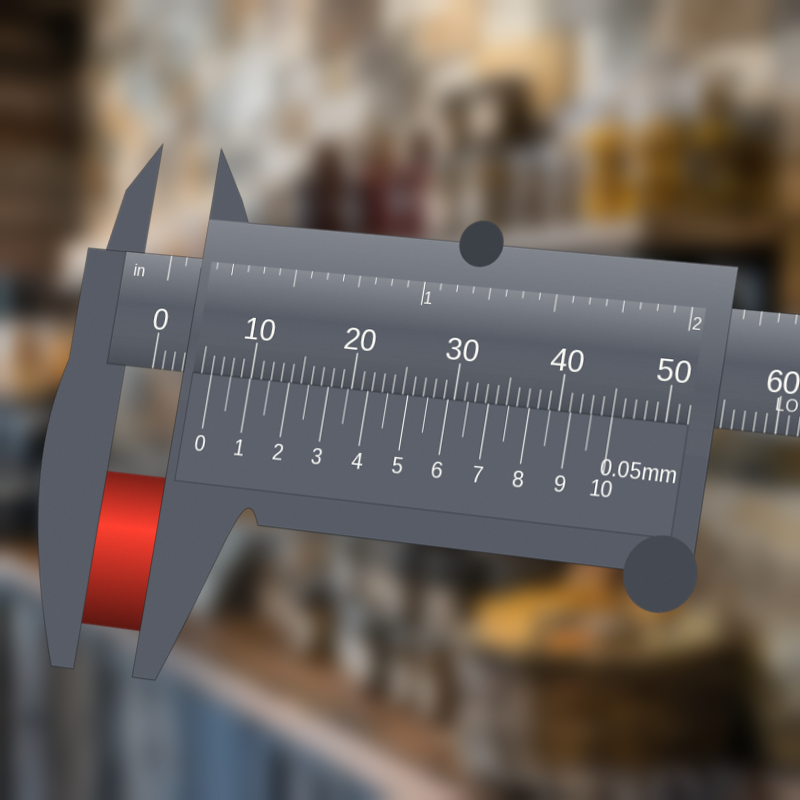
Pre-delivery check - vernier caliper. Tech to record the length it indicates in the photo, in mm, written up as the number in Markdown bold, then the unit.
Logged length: **6.0** mm
